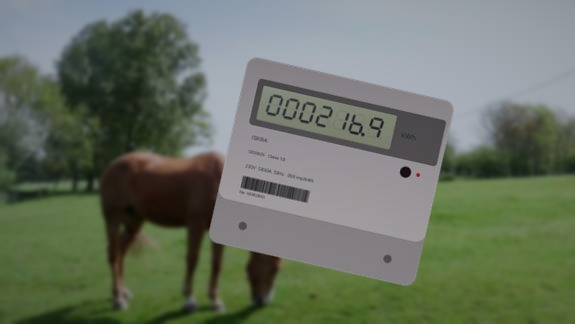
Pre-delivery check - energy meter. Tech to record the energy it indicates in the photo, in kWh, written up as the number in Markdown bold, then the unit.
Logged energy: **216.9** kWh
